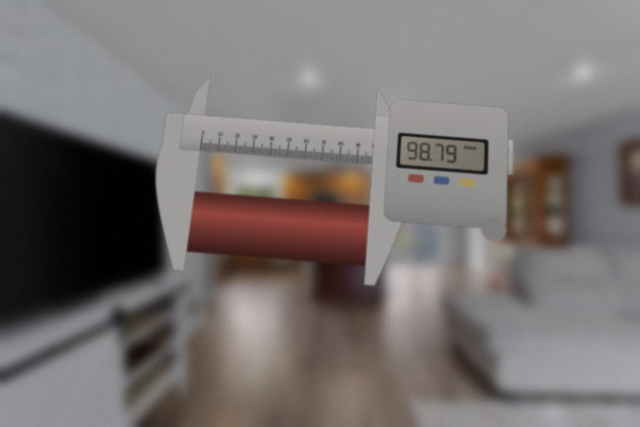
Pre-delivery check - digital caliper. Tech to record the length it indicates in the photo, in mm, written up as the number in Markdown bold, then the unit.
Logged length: **98.79** mm
